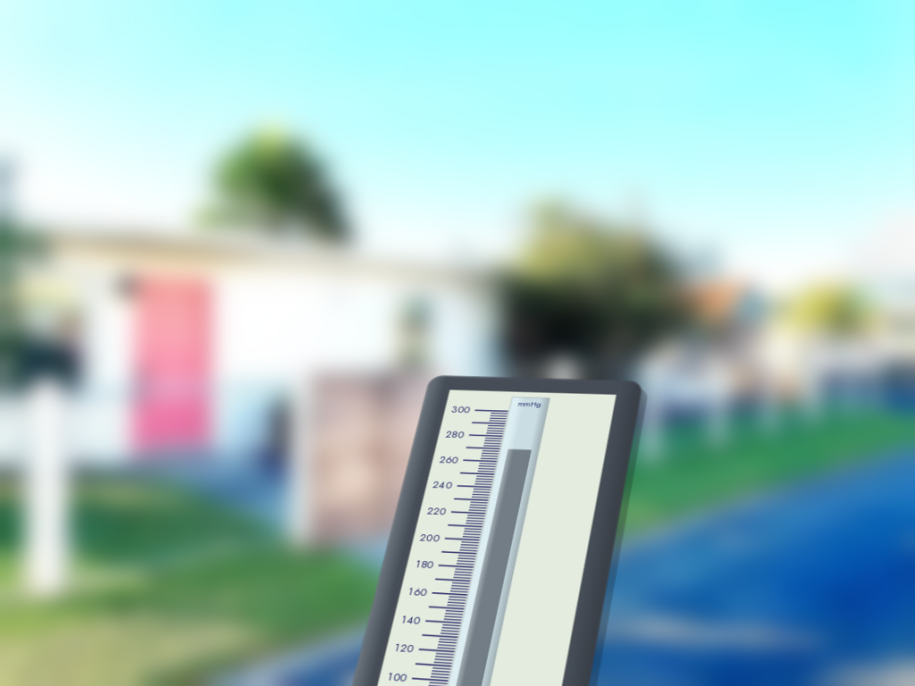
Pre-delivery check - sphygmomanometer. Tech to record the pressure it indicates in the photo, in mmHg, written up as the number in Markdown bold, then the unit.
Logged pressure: **270** mmHg
